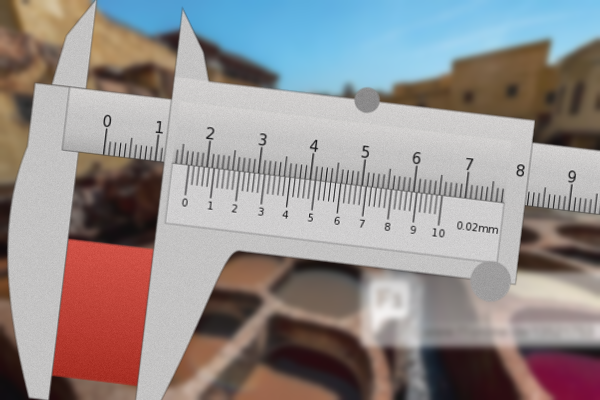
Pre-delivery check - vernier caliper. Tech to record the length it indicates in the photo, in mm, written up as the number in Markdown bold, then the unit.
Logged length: **16.5** mm
